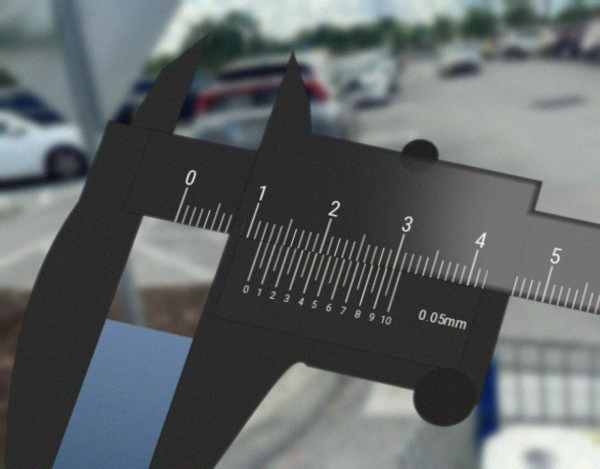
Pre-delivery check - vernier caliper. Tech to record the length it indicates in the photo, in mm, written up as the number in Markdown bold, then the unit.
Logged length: **12.0** mm
